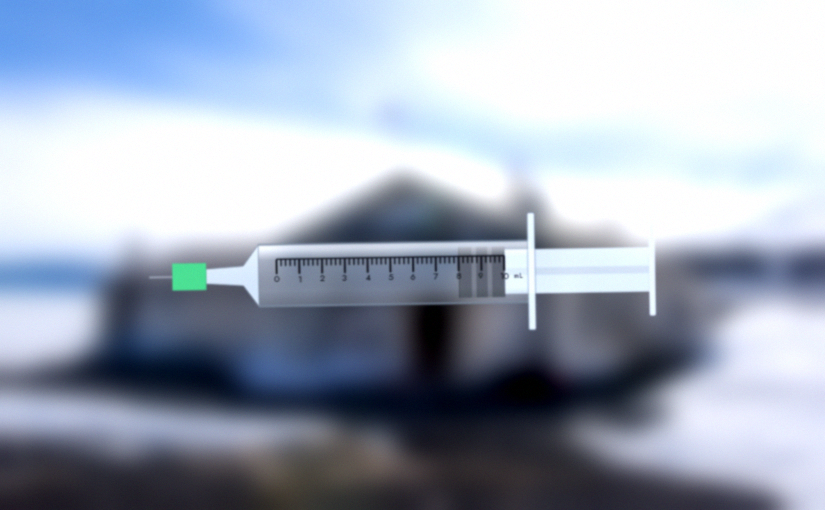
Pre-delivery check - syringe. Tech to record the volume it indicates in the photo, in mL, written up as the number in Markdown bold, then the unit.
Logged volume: **8** mL
